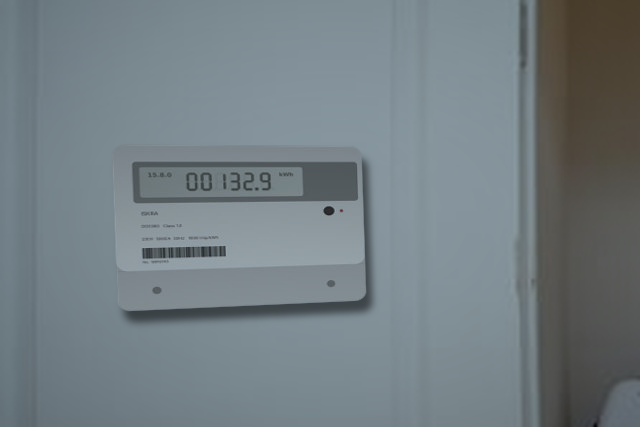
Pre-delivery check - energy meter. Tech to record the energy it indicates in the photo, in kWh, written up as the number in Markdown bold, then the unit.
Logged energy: **132.9** kWh
